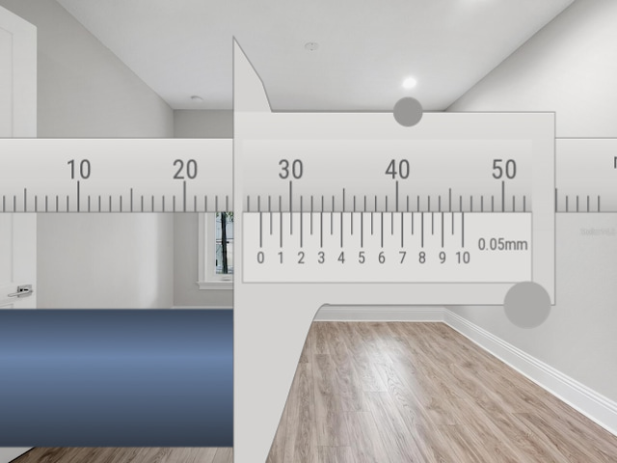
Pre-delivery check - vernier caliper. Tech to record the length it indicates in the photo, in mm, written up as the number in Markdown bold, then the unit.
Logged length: **27.2** mm
